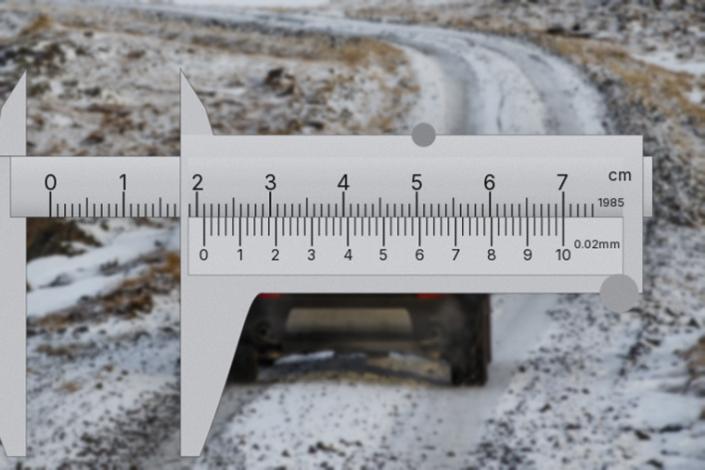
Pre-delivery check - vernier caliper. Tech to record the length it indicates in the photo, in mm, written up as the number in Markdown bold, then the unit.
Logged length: **21.0** mm
